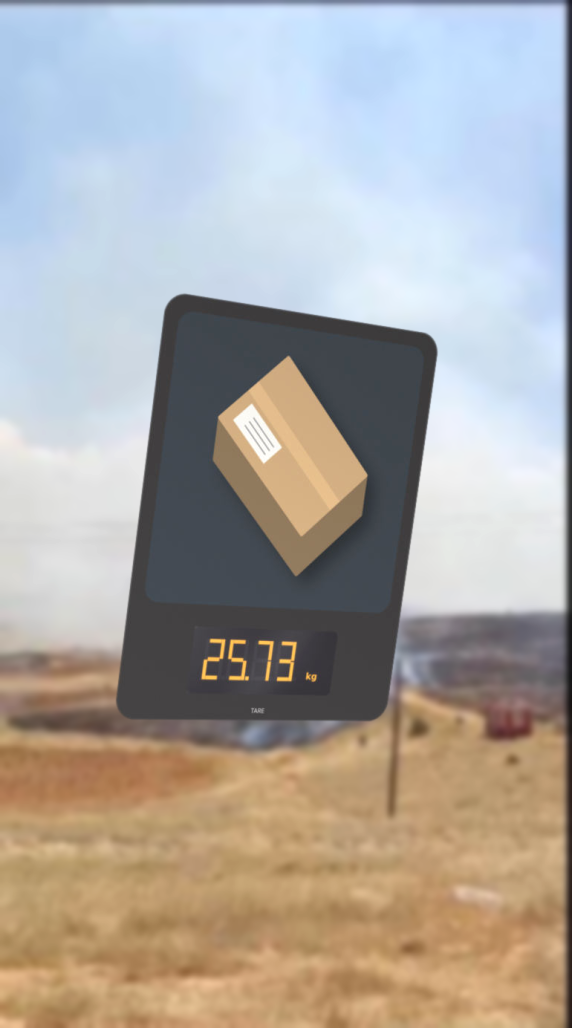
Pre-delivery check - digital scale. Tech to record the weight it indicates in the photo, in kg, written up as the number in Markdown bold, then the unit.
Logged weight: **25.73** kg
